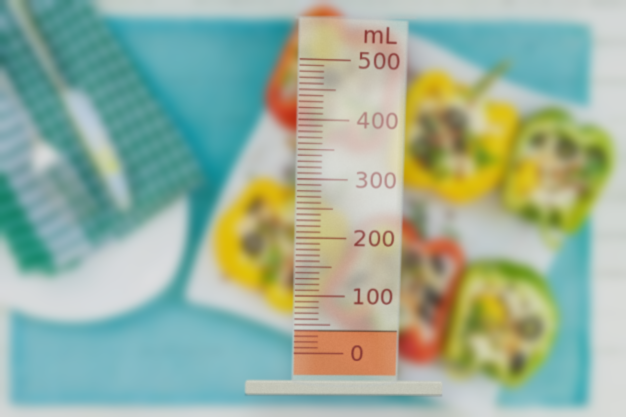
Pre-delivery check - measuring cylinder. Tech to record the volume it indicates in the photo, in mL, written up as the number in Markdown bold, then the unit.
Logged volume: **40** mL
